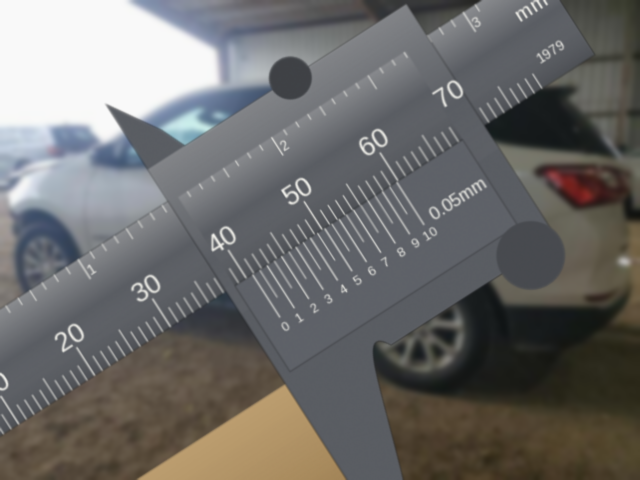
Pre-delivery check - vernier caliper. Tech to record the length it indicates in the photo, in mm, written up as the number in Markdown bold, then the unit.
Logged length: **40.8** mm
